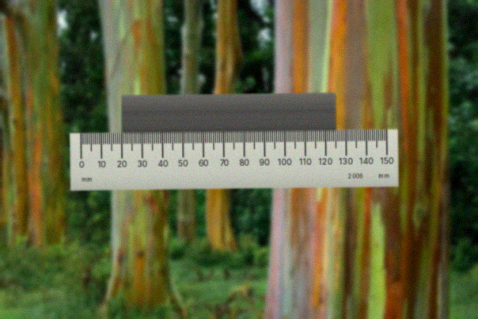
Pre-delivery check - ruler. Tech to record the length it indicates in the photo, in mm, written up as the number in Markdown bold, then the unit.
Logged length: **105** mm
